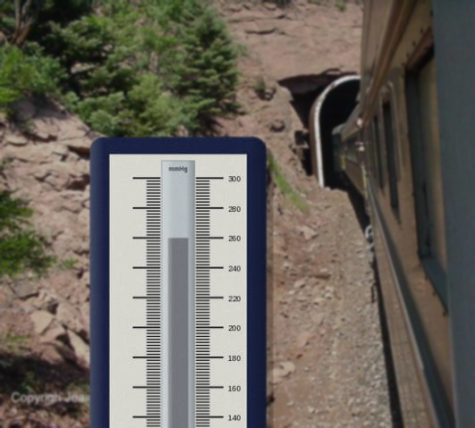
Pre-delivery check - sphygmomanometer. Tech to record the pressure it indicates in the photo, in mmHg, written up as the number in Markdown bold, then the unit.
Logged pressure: **260** mmHg
